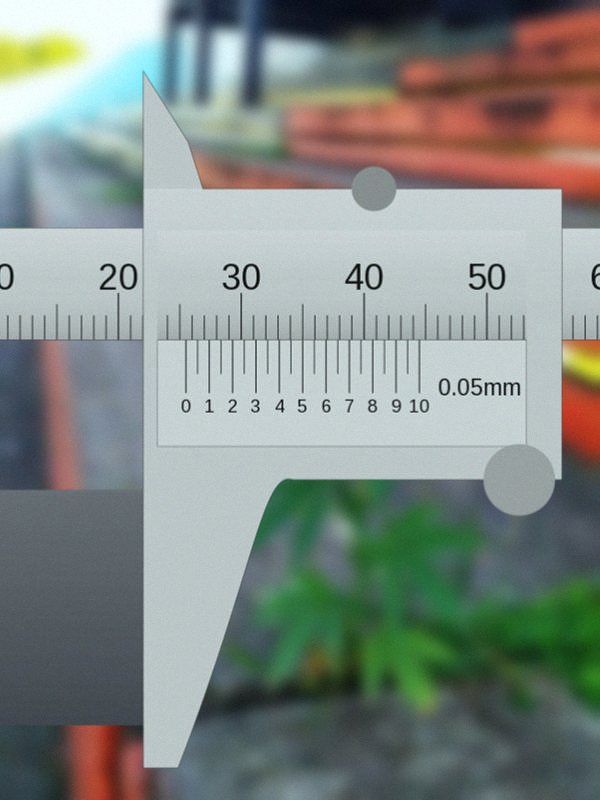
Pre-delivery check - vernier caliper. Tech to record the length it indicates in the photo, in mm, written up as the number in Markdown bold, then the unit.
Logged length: **25.5** mm
